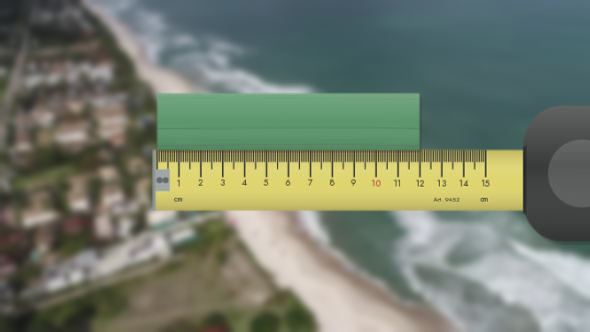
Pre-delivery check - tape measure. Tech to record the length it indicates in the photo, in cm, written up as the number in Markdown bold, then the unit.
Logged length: **12** cm
